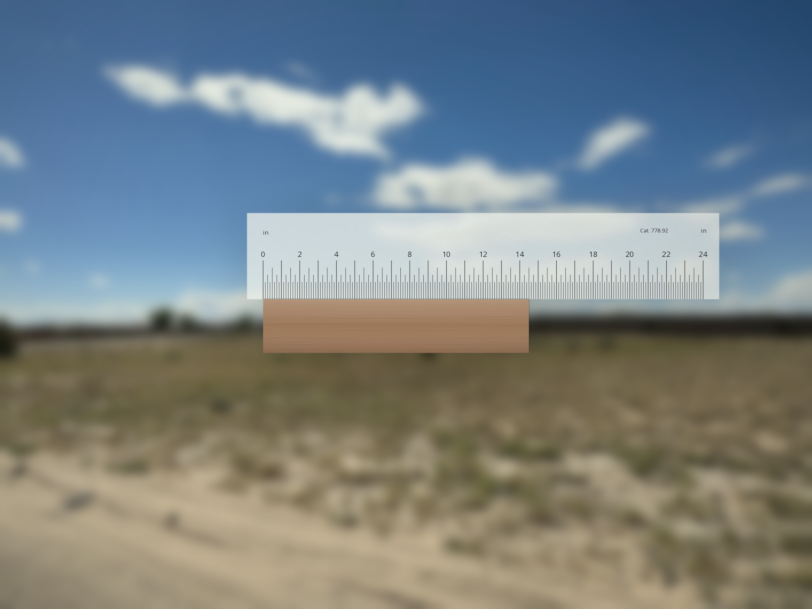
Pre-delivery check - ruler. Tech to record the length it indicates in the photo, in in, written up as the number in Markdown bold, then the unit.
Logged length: **14.5** in
